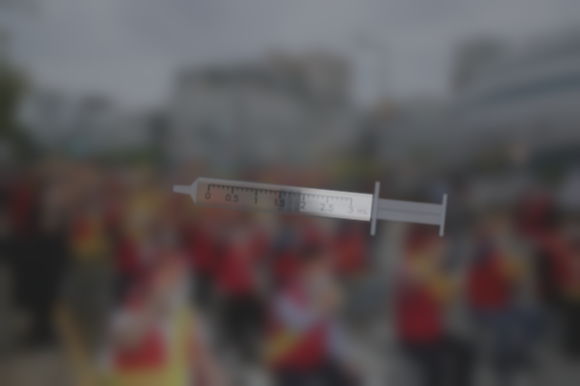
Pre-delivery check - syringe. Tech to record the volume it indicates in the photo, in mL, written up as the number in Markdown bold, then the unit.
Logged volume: **1.5** mL
